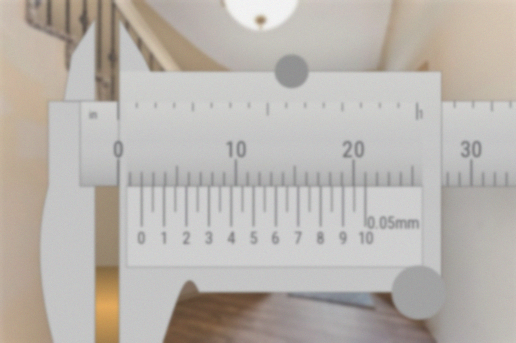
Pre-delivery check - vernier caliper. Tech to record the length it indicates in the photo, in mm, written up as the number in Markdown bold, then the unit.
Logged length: **2.0** mm
